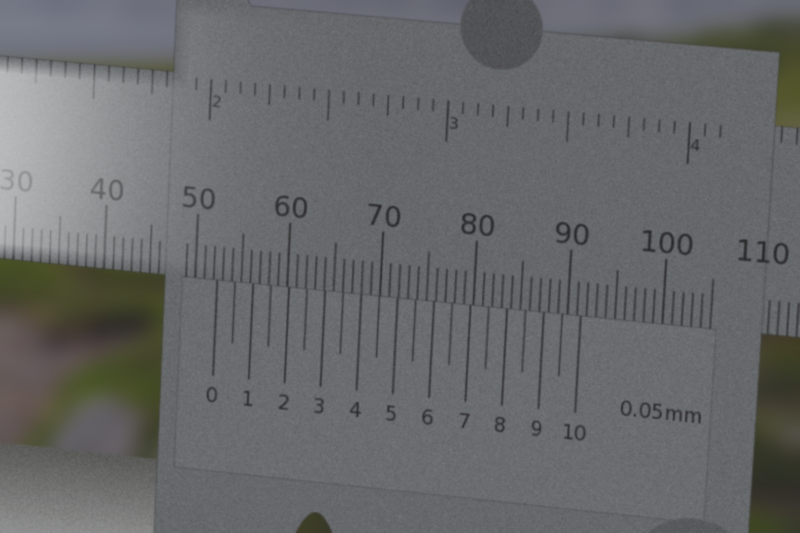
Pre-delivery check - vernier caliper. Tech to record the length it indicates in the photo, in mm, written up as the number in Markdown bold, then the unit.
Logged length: **52.4** mm
